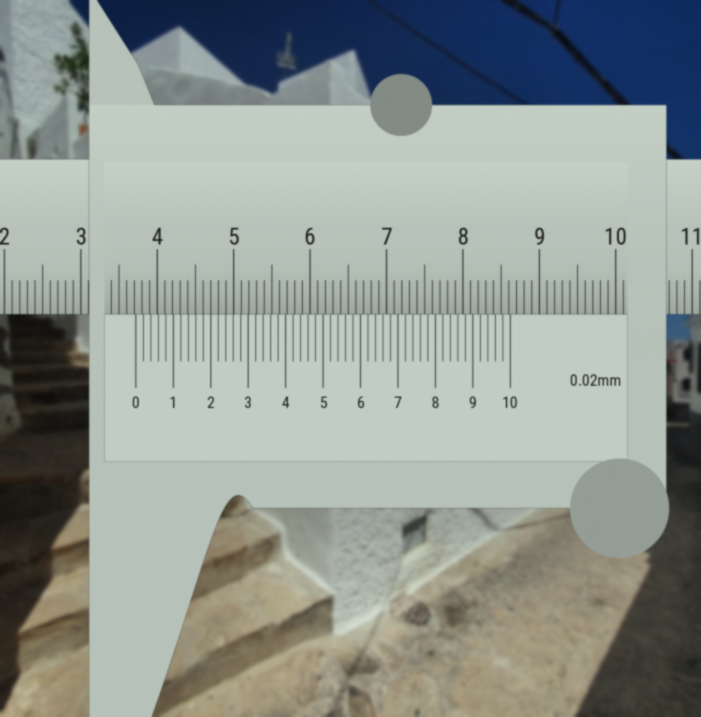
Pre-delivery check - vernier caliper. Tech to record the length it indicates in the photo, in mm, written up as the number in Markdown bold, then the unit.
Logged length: **37.2** mm
